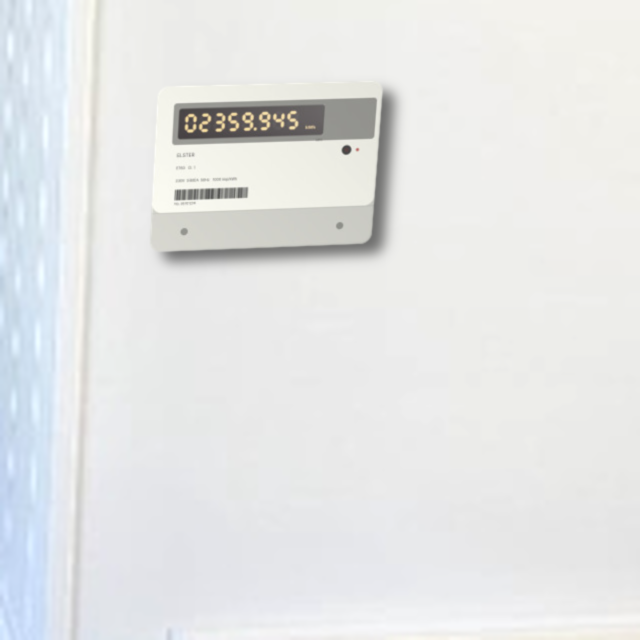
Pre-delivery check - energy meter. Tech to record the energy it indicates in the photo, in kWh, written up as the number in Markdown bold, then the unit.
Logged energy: **2359.945** kWh
